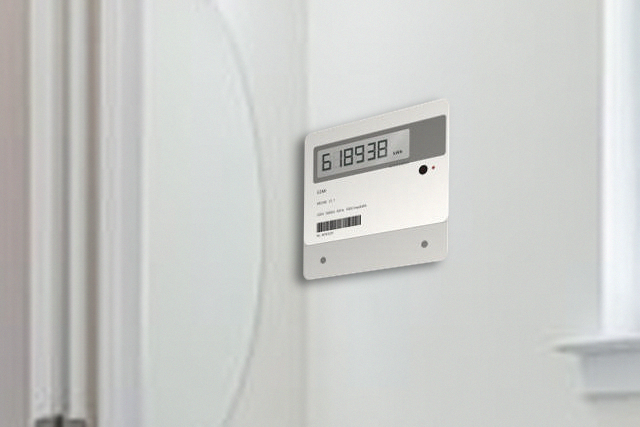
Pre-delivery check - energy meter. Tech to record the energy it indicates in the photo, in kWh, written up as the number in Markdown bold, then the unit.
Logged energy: **618938** kWh
